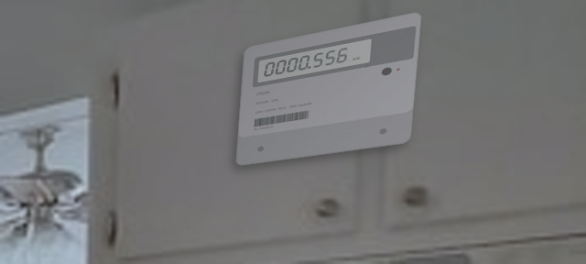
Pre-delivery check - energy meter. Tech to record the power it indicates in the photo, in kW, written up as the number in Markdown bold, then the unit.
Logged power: **0.556** kW
